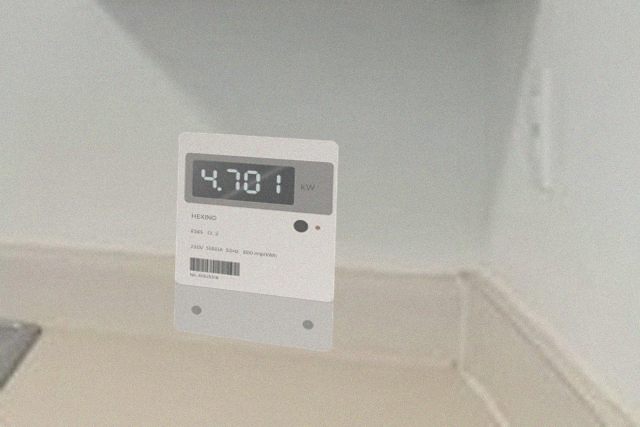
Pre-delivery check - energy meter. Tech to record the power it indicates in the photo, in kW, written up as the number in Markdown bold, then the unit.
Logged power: **4.701** kW
